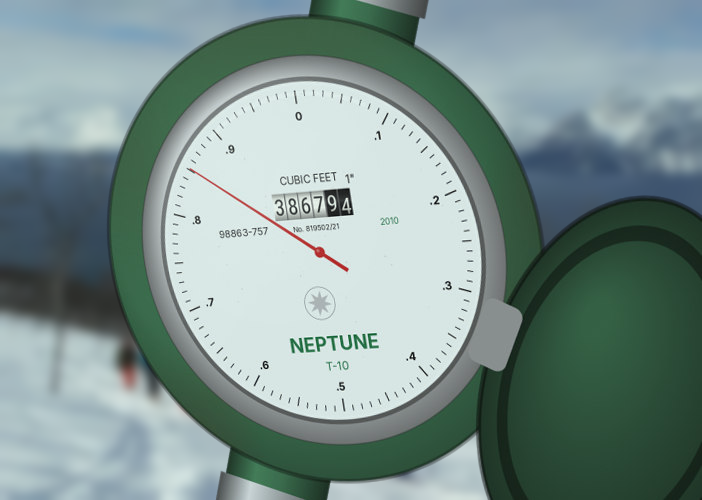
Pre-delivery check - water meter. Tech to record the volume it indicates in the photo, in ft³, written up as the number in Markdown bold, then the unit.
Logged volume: **386793.85** ft³
